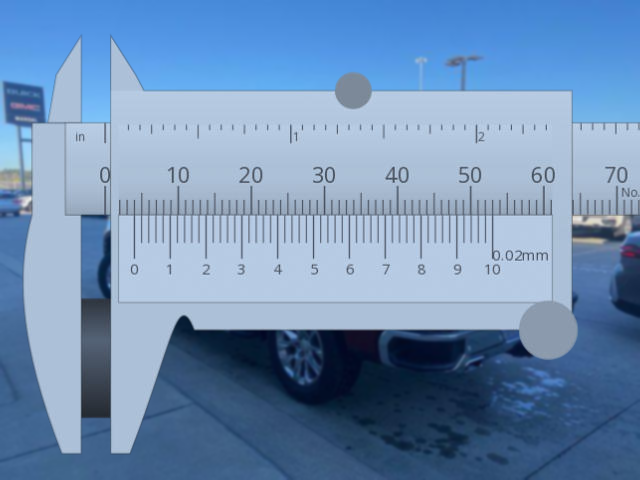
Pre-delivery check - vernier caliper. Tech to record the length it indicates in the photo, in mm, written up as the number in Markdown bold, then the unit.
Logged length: **4.0** mm
